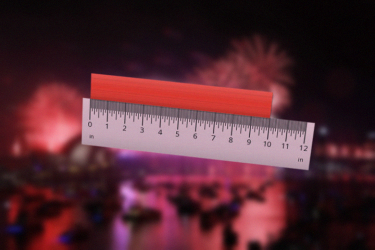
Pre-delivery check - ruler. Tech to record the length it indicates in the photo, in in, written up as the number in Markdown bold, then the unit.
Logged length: **10** in
